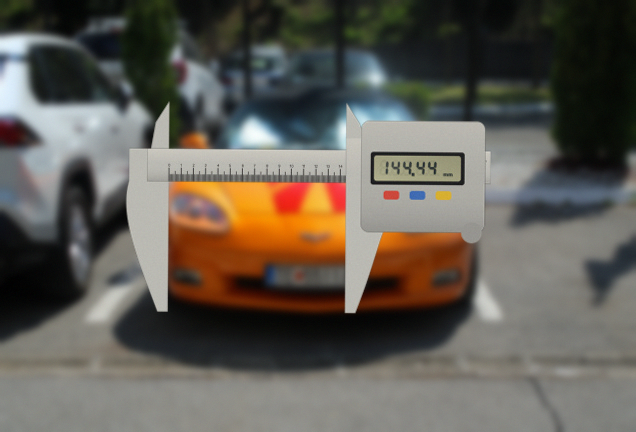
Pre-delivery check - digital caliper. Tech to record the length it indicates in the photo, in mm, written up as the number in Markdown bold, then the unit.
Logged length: **144.44** mm
